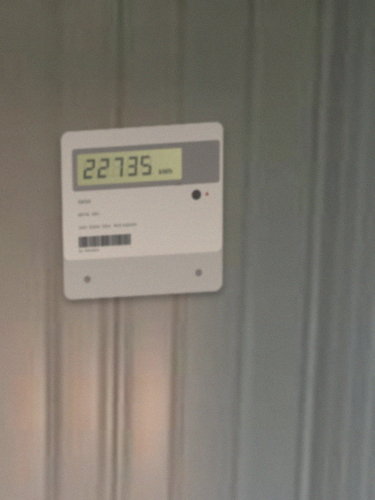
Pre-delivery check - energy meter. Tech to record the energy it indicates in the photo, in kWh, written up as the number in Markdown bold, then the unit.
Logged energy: **22735** kWh
